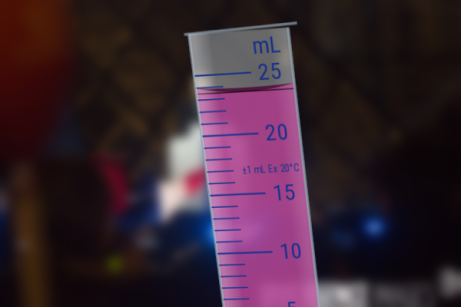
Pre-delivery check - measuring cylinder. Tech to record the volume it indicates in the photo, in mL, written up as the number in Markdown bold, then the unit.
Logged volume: **23.5** mL
